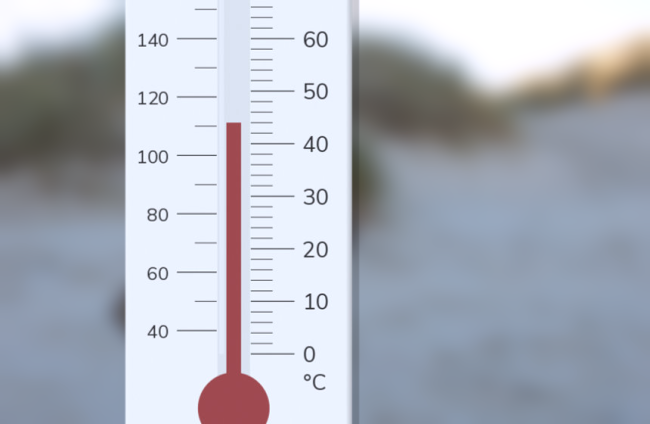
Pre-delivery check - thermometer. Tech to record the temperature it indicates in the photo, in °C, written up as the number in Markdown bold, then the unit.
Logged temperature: **44** °C
